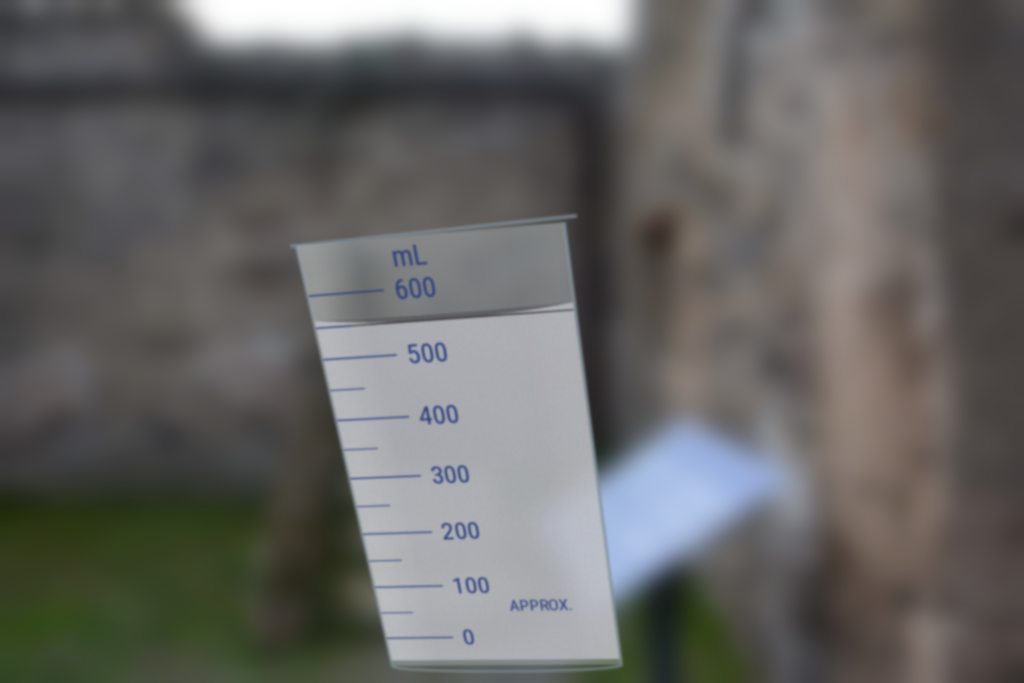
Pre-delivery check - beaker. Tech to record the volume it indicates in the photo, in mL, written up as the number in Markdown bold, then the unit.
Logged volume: **550** mL
